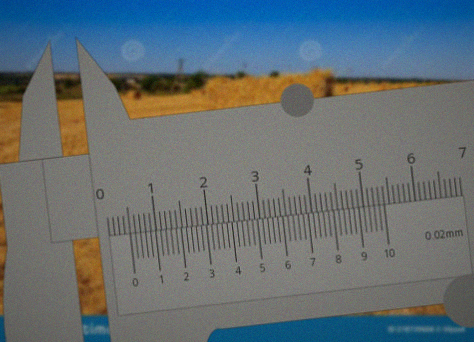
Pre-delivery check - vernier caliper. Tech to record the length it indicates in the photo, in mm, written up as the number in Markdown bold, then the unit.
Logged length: **5.0** mm
